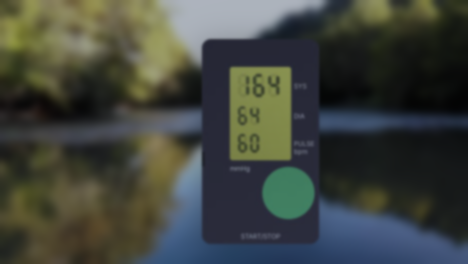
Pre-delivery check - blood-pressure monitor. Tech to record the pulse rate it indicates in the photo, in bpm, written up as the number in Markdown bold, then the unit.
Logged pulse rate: **60** bpm
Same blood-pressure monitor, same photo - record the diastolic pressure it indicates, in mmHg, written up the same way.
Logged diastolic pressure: **64** mmHg
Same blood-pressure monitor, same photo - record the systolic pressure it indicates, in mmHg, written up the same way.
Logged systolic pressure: **164** mmHg
